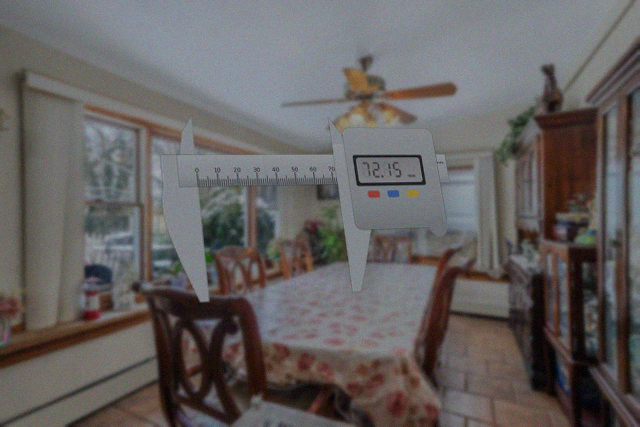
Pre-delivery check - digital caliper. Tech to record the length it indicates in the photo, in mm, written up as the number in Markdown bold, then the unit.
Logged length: **72.15** mm
